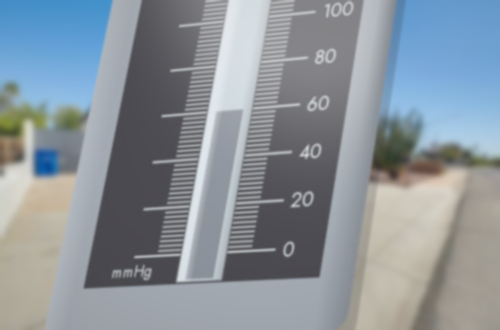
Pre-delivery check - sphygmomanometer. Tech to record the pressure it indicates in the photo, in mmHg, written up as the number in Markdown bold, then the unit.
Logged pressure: **60** mmHg
